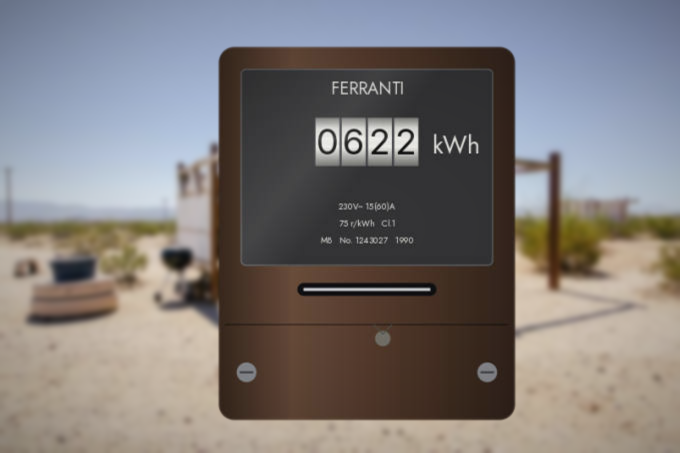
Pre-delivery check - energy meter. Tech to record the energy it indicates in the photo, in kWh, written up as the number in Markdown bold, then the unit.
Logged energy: **622** kWh
